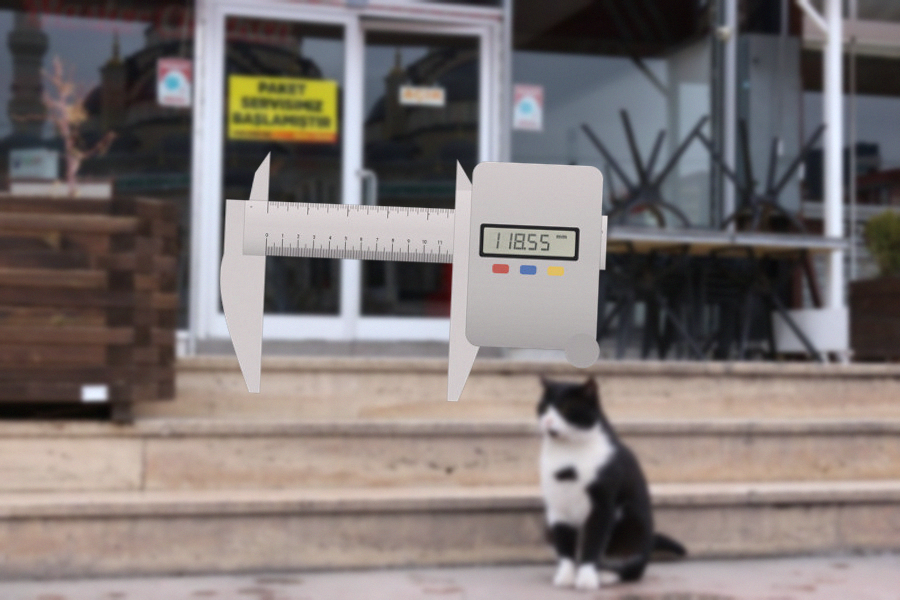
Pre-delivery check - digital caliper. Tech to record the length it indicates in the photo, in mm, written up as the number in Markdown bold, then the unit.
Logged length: **118.55** mm
